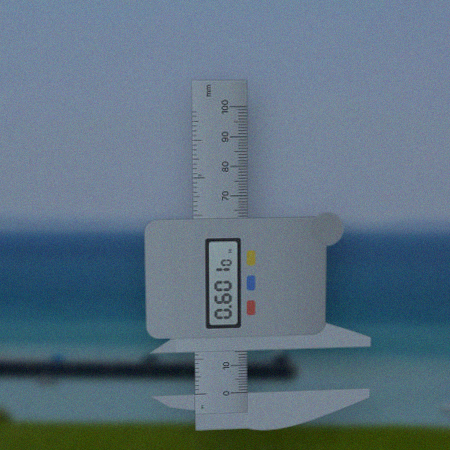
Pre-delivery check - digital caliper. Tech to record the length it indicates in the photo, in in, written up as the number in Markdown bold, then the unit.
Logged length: **0.6010** in
